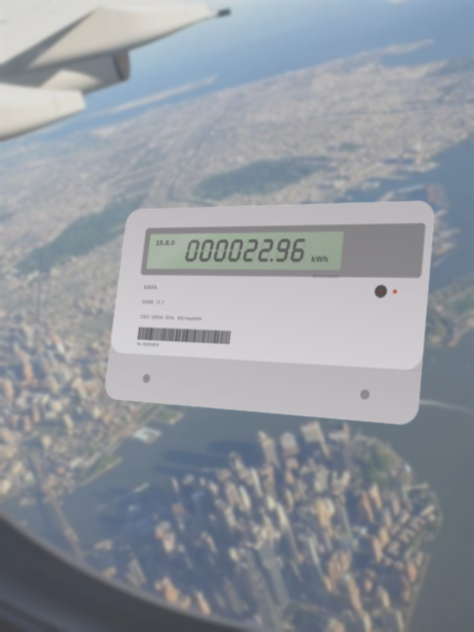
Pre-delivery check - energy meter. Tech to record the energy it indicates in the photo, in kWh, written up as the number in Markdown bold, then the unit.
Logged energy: **22.96** kWh
